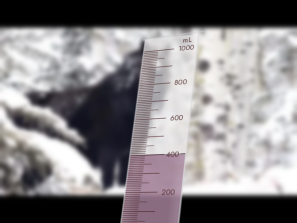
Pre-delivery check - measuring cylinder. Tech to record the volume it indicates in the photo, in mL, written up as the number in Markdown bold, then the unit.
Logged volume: **400** mL
